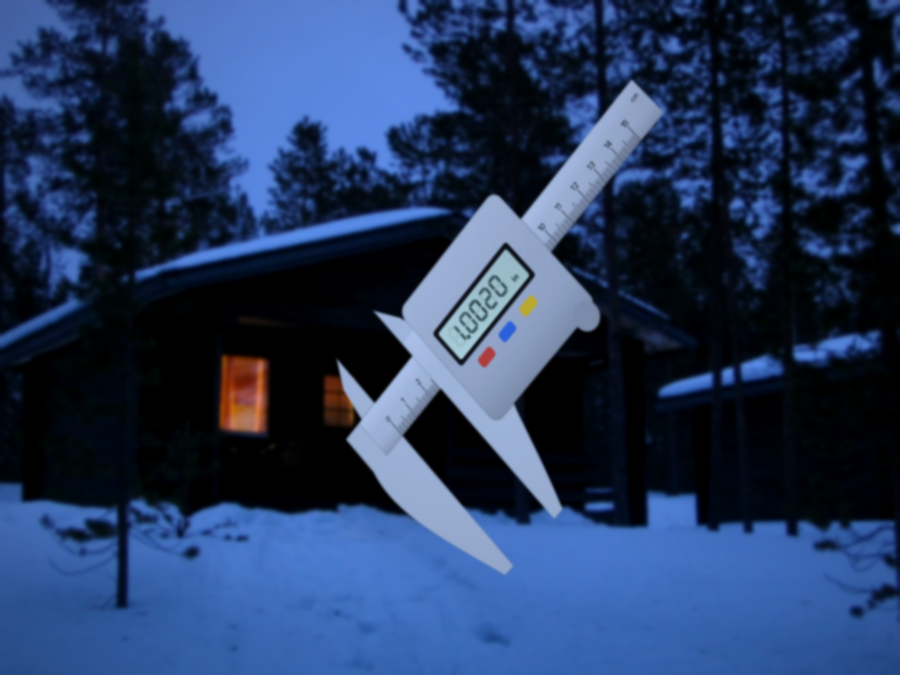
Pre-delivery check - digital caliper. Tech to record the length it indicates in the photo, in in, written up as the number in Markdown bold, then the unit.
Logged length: **1.0020** in
